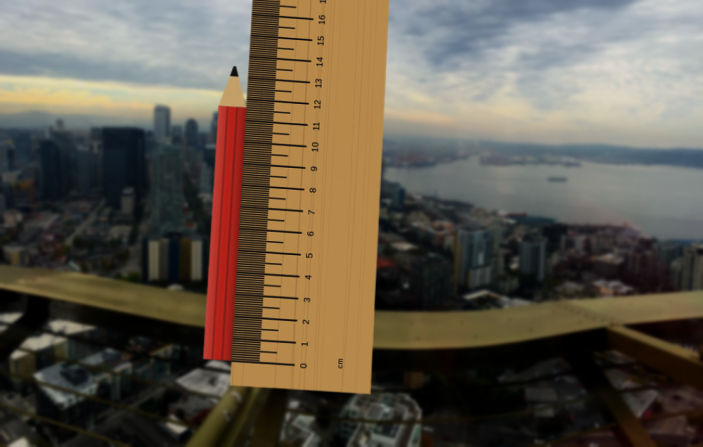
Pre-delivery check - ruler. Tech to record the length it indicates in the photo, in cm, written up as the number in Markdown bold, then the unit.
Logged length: **13.5** cm
